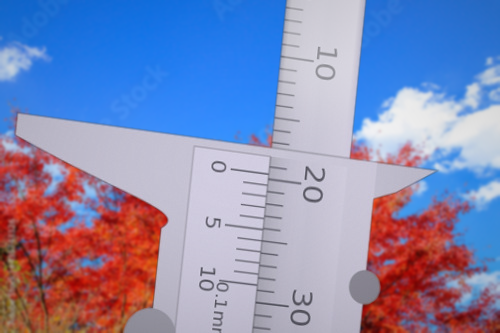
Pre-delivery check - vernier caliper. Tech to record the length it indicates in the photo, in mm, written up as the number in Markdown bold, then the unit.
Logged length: **19.6** mm
